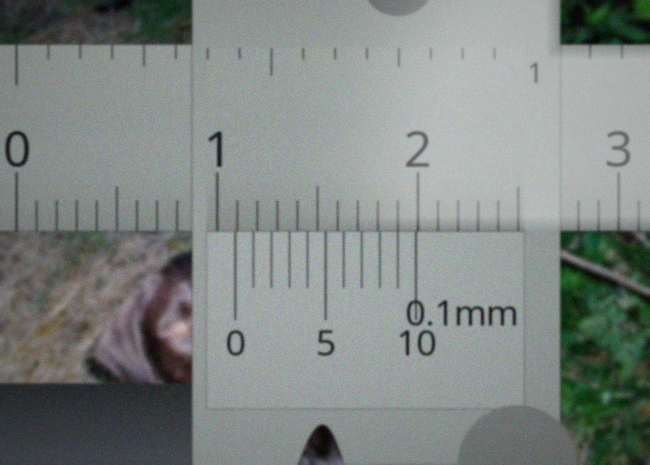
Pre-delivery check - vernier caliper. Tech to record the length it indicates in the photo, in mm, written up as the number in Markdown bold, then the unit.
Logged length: **10.9** mm
